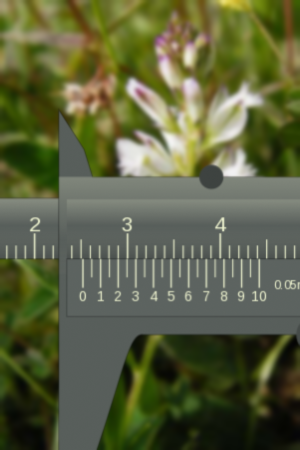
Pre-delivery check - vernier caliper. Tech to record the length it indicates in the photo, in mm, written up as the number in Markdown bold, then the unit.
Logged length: **25.2** mm
